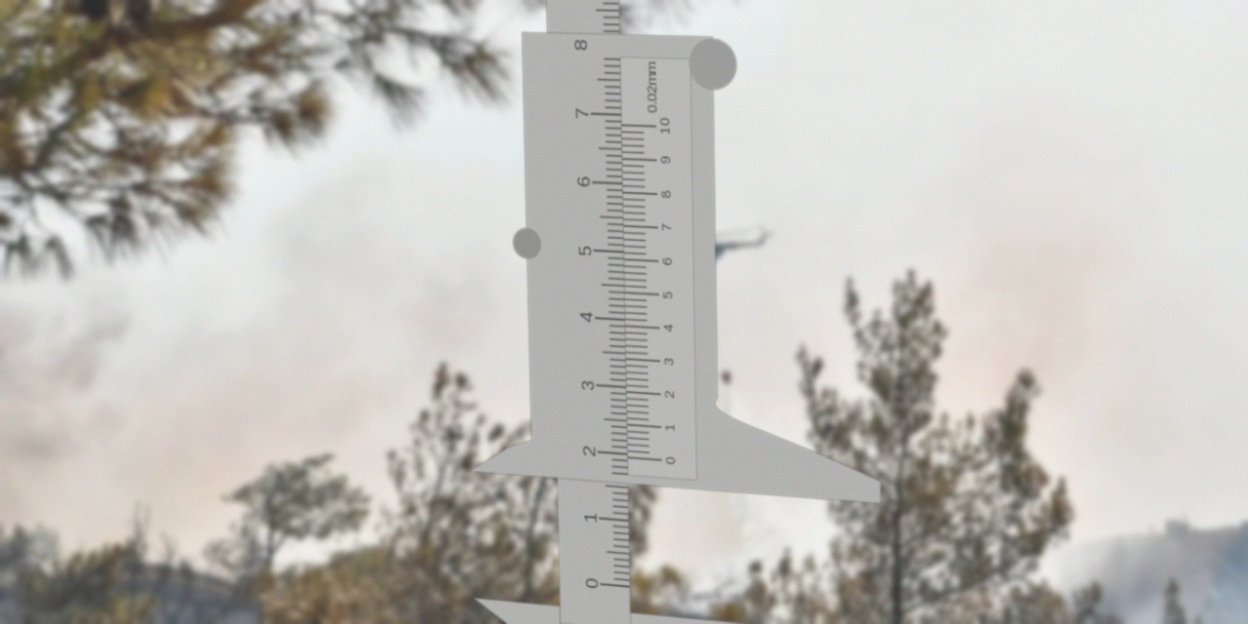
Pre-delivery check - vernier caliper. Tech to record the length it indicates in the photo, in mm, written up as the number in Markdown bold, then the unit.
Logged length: **19.5** mm
